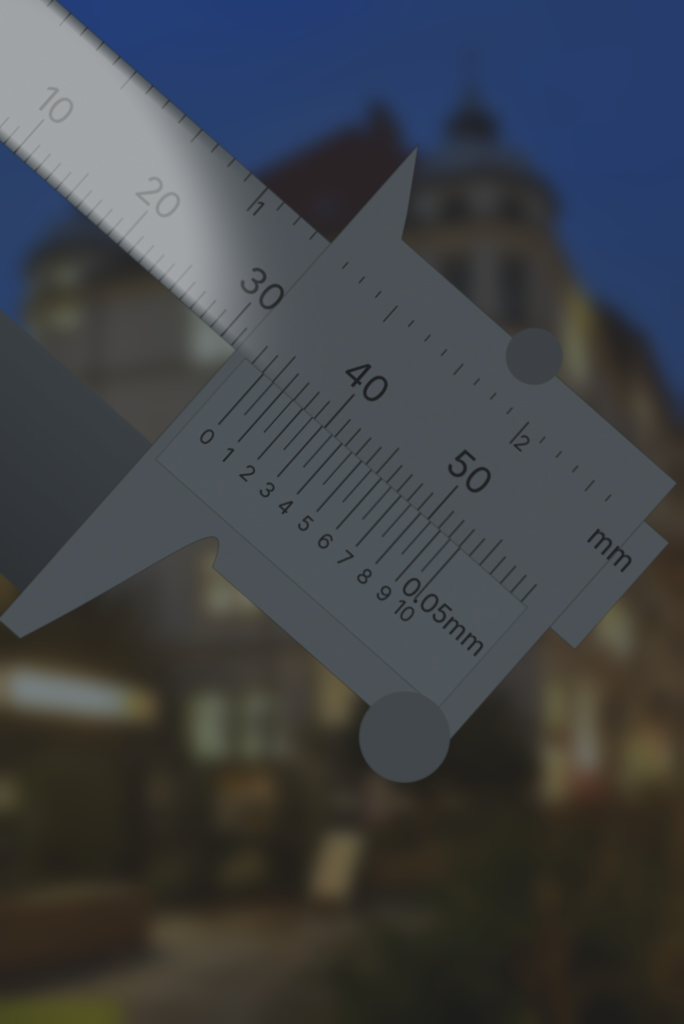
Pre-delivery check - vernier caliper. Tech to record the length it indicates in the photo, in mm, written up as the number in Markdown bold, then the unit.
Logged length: **34.1** mm
